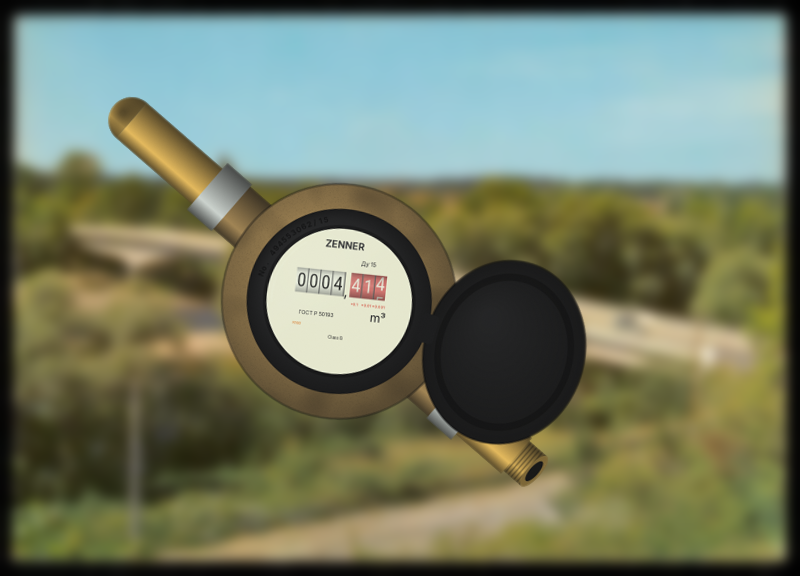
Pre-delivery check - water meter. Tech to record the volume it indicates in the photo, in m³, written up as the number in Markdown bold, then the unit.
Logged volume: **4.414** m³
